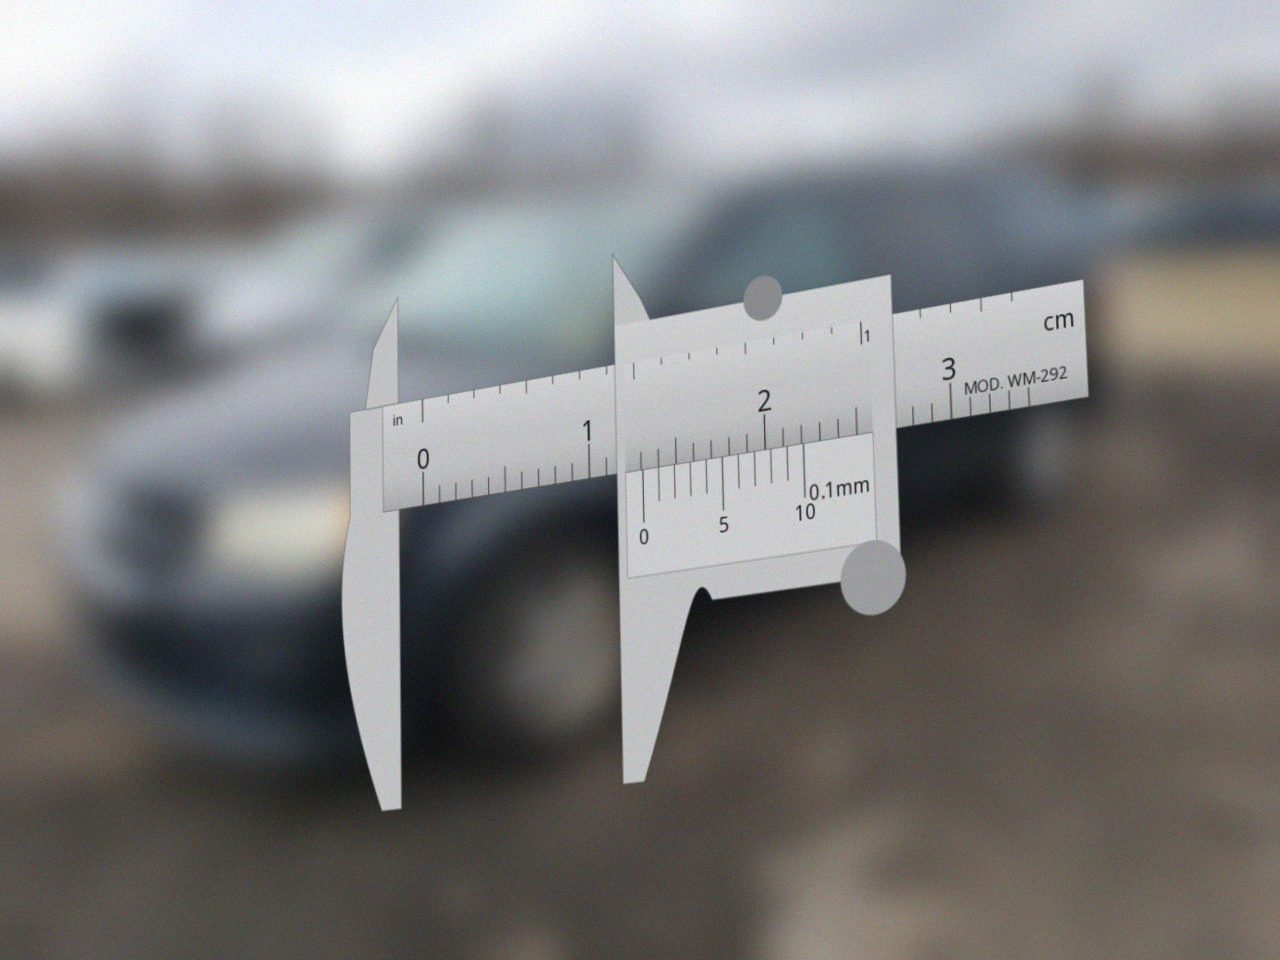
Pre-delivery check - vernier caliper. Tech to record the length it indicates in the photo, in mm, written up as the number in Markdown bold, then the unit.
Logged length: **13.1** mm
